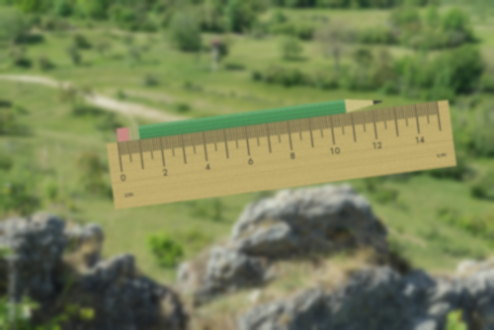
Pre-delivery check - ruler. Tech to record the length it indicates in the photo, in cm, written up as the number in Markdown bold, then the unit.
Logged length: **12.5** cm
